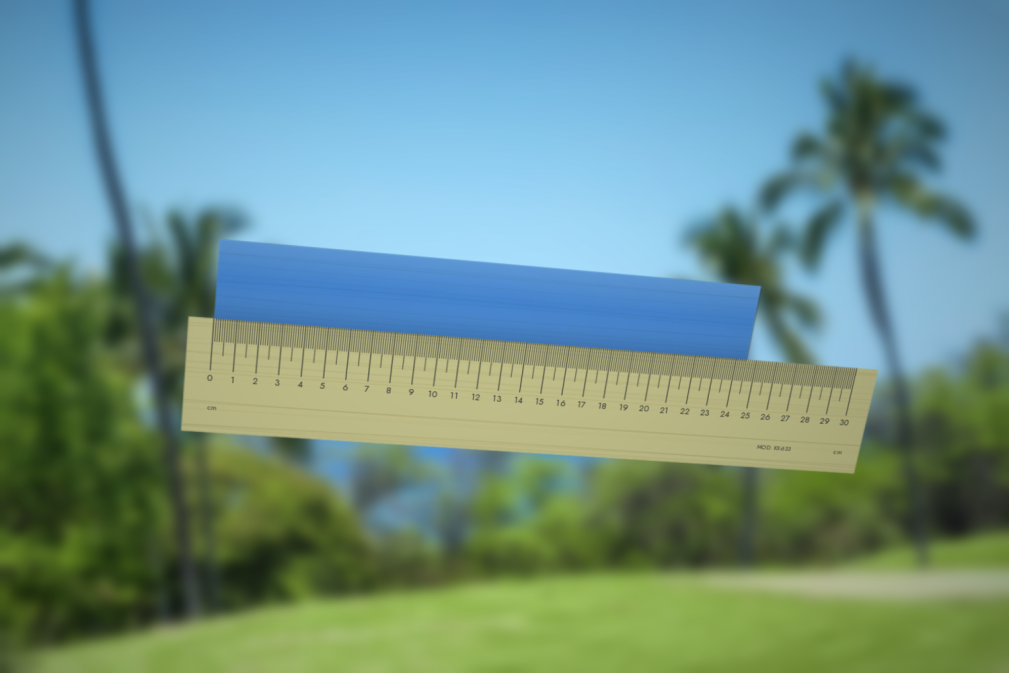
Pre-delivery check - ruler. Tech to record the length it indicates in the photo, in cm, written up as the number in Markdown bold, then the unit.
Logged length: **24.5** cm
